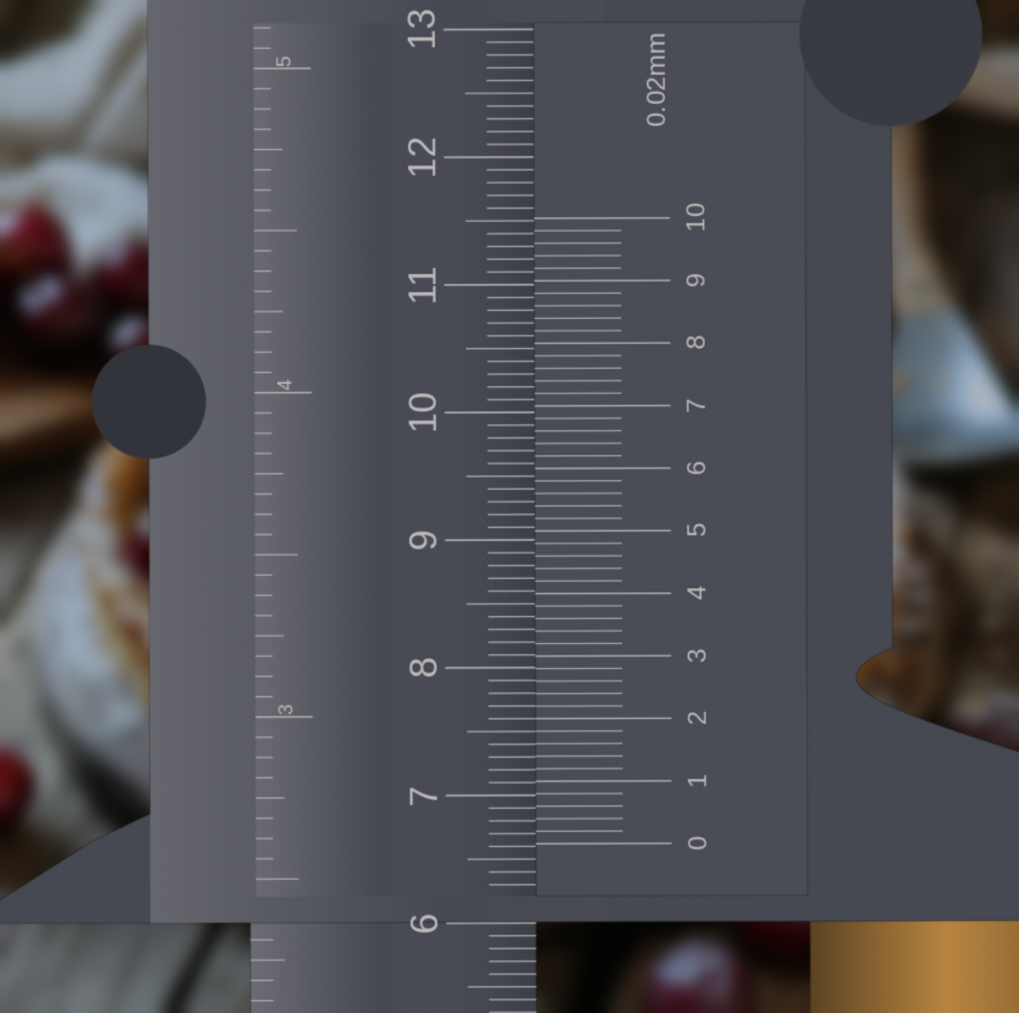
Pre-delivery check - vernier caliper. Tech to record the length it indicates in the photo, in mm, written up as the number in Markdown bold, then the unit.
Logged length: **66.2** mm
